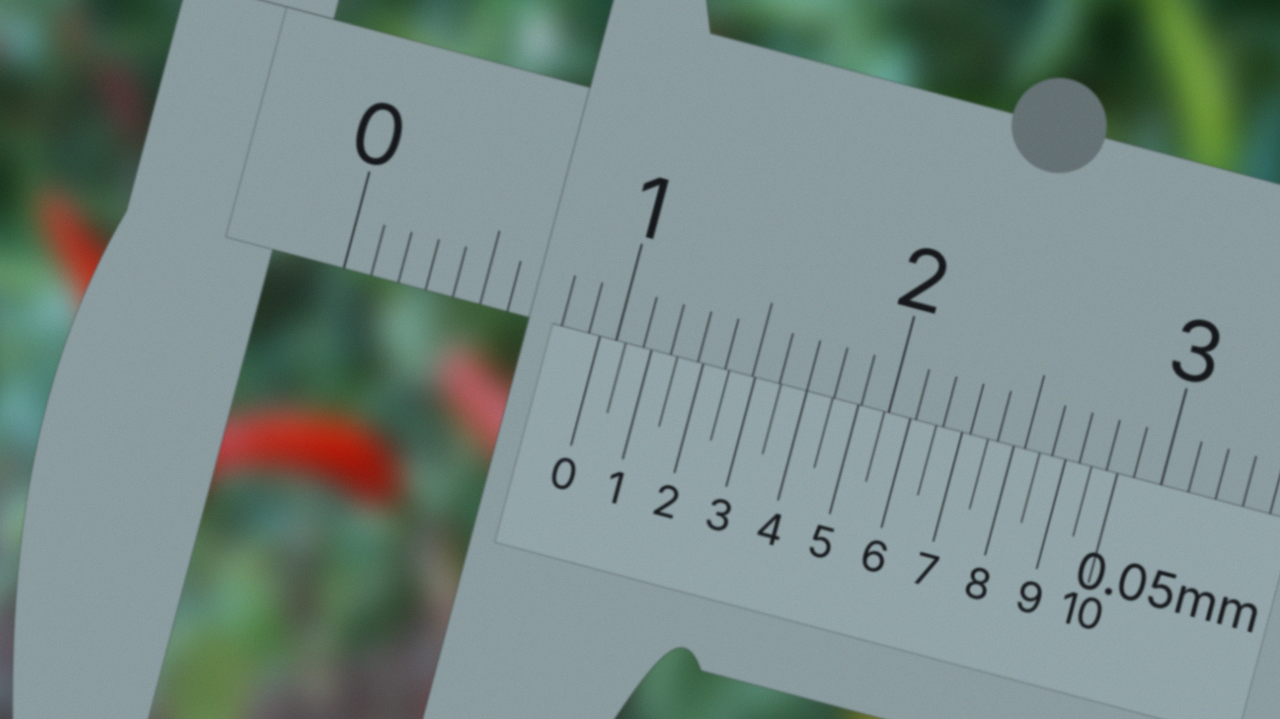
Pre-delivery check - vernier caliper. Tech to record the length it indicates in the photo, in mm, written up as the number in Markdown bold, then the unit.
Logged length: **9.4** mm
